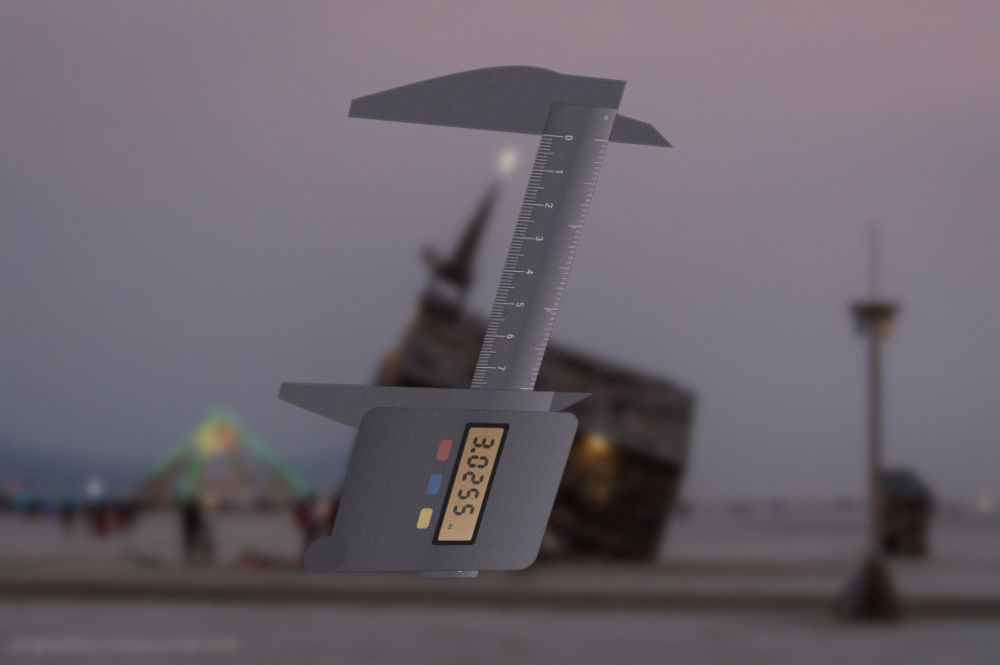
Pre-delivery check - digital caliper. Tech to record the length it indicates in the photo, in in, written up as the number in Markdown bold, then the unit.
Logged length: **3.0255** in
